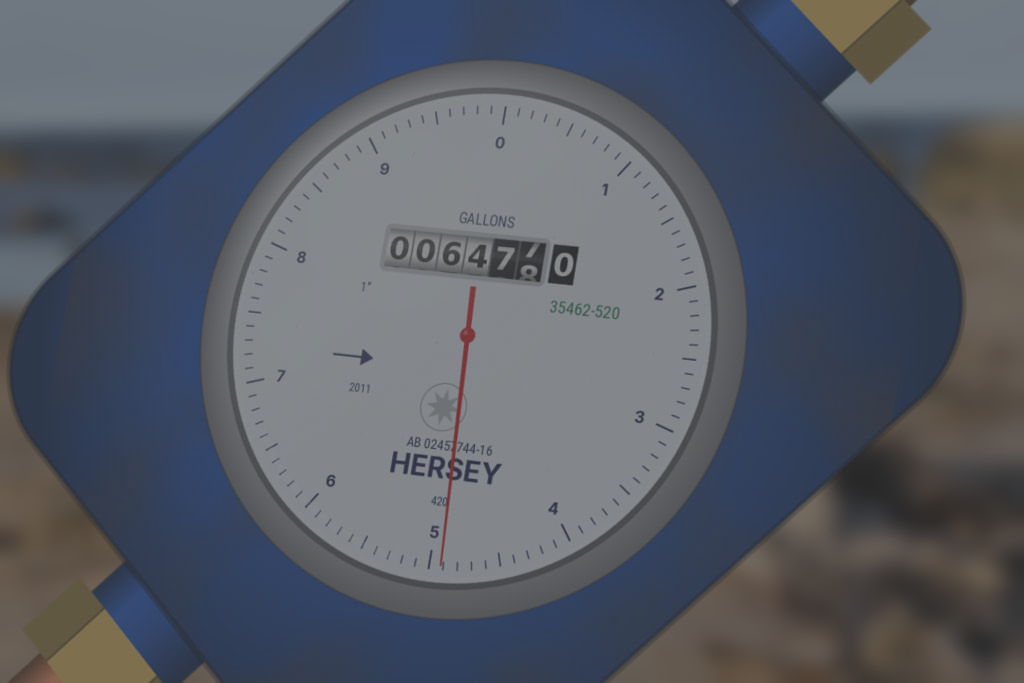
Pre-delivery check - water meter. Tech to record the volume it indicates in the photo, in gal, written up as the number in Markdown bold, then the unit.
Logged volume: **64774.9** gal
